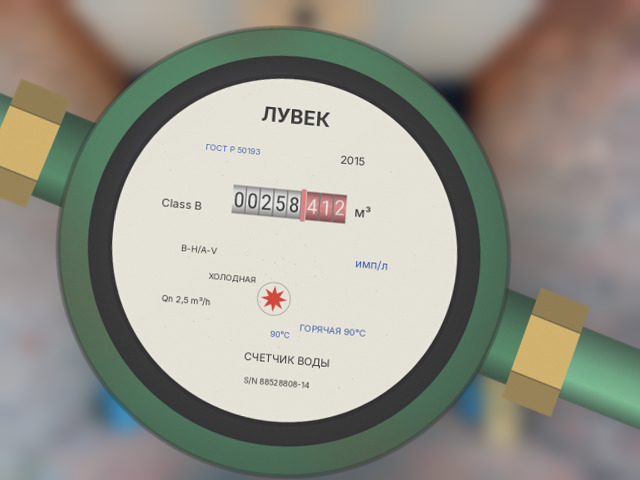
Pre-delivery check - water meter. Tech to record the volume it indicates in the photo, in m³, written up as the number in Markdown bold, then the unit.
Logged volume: **258.412** m³
